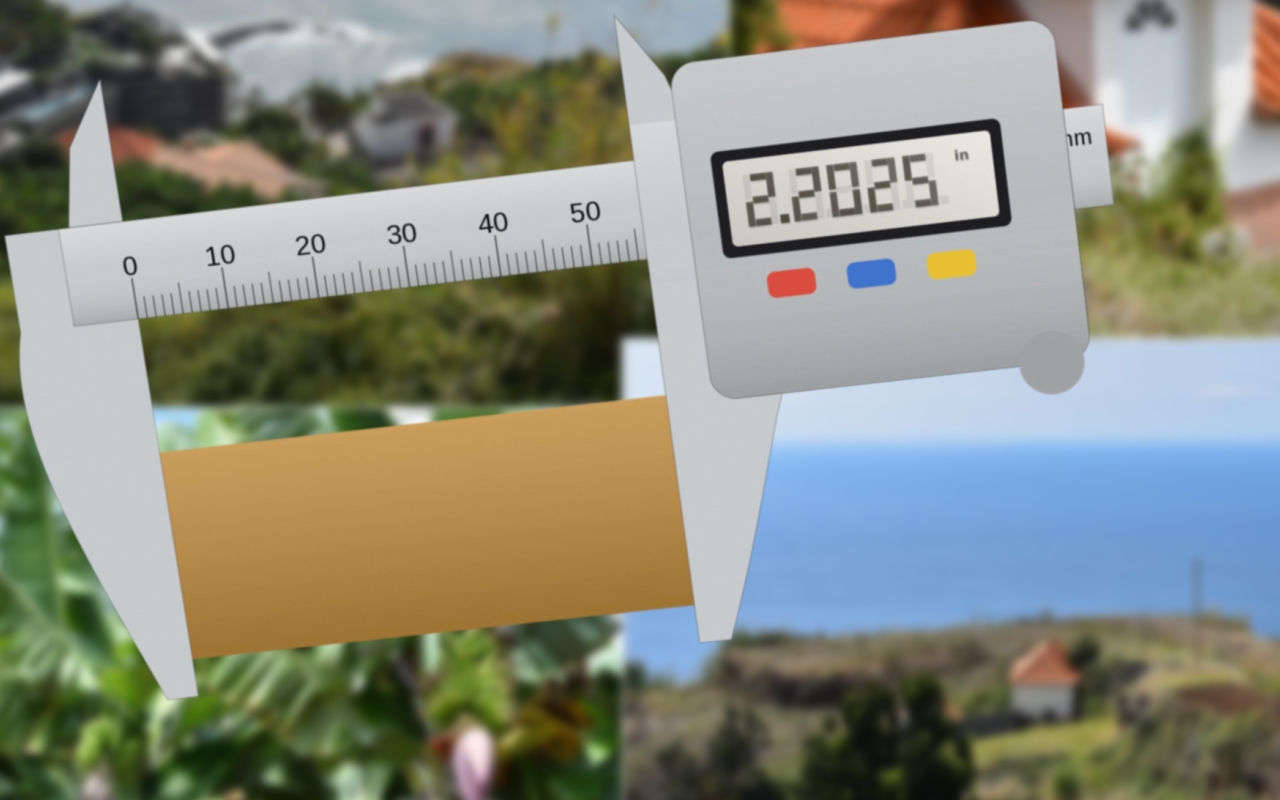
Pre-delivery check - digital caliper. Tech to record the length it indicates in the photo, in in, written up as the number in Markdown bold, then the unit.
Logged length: **2.2025** in
